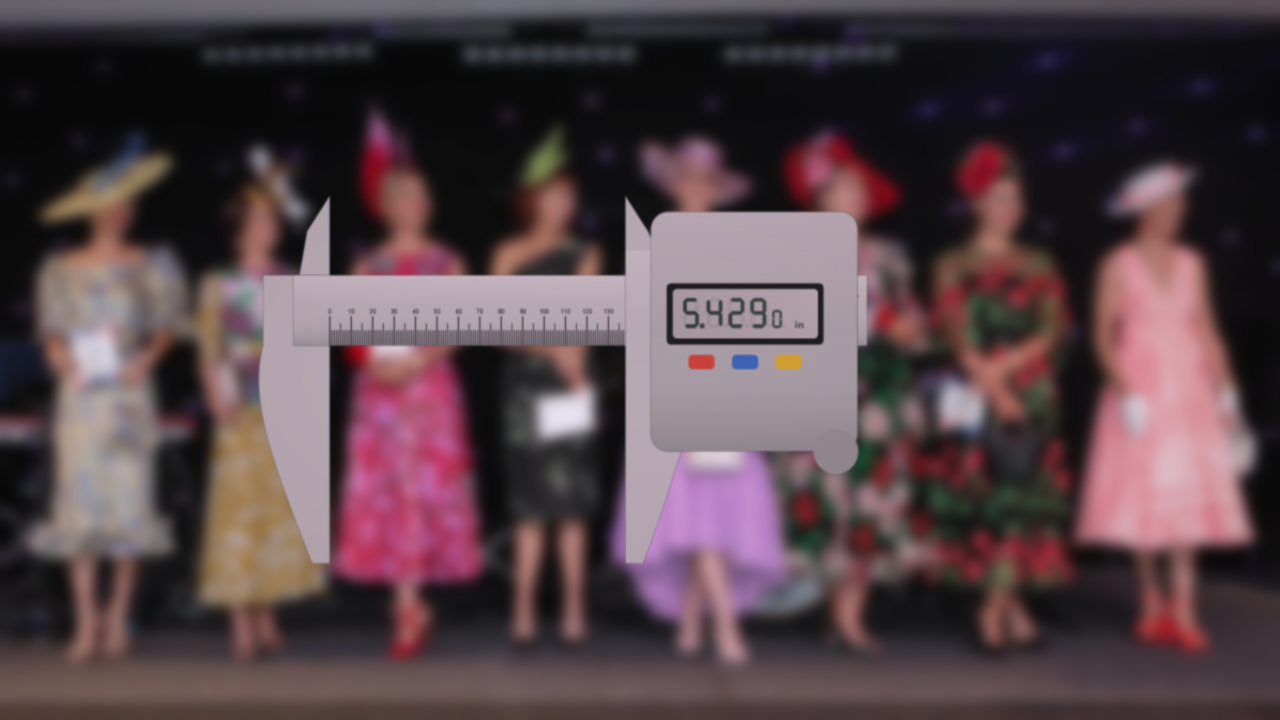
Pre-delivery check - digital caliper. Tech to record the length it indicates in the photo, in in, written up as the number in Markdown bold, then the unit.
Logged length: **5.4290** in
